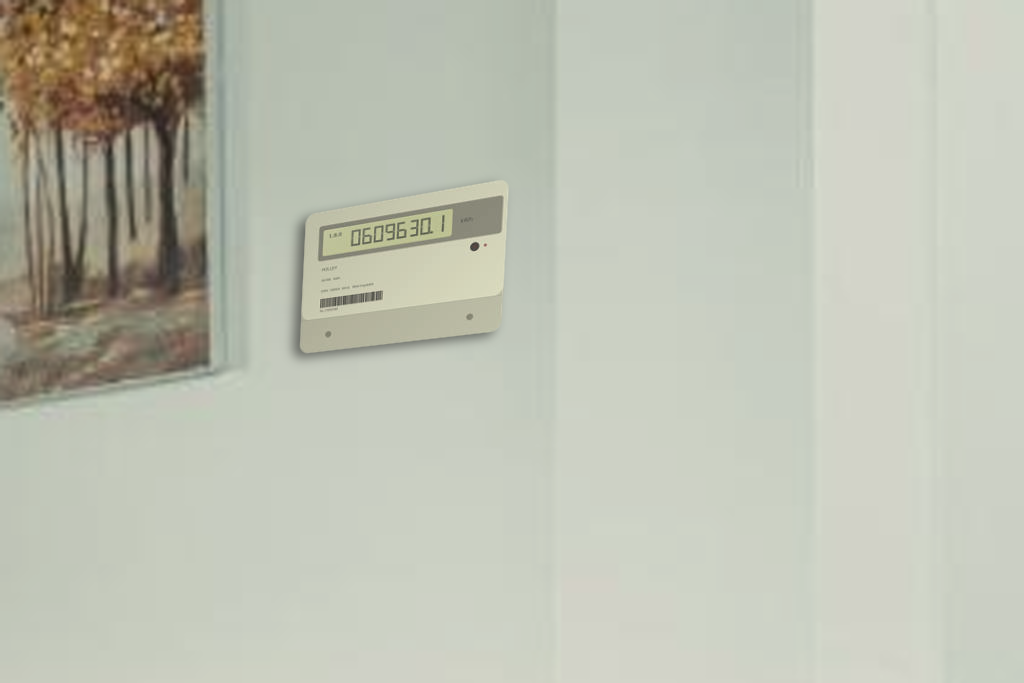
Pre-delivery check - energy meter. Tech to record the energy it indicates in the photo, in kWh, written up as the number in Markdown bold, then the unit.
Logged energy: **609630.1** kWh
